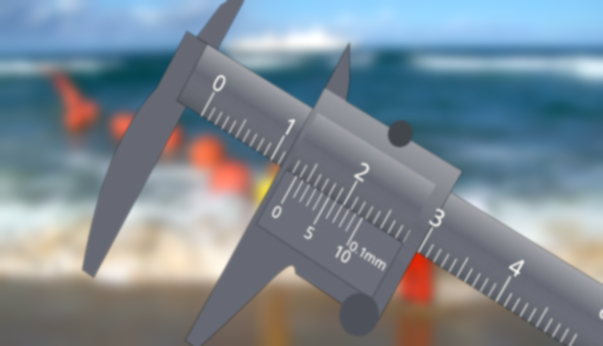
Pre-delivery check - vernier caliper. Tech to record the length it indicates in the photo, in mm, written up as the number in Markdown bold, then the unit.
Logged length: **13.6** mm
